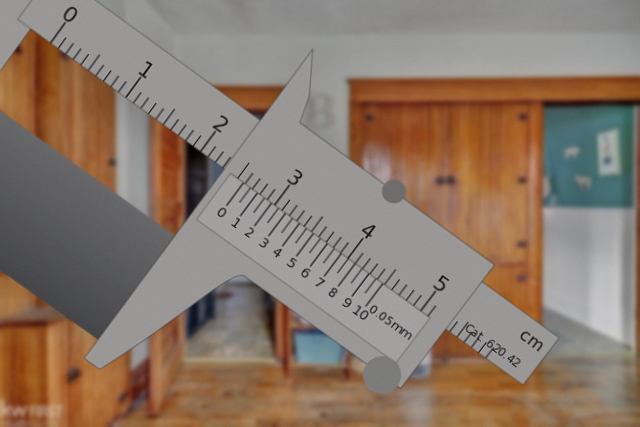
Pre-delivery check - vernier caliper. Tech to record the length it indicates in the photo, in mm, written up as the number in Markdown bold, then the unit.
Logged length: **25.8** mm
